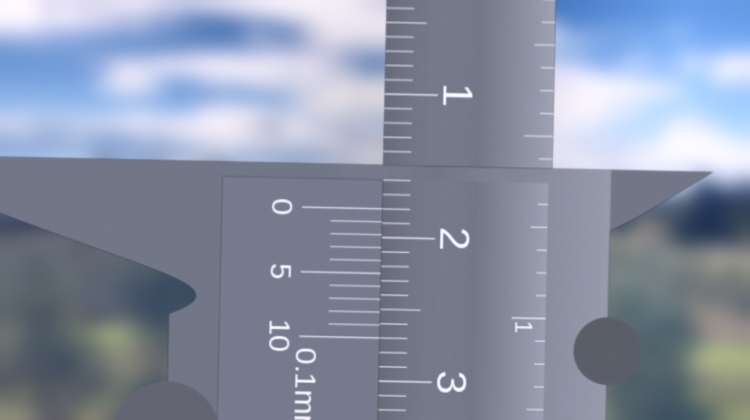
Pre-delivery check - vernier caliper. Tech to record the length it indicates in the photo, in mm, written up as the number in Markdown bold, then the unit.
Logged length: **18.0** mm
